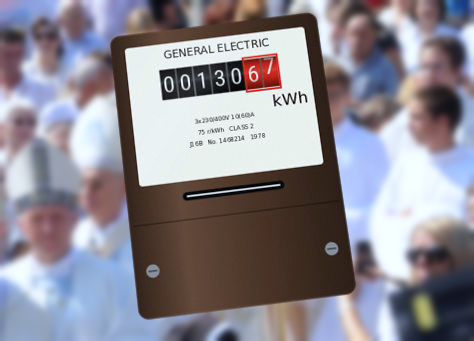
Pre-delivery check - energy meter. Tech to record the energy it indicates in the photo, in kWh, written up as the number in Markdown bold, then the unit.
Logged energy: **130.67** kWh
